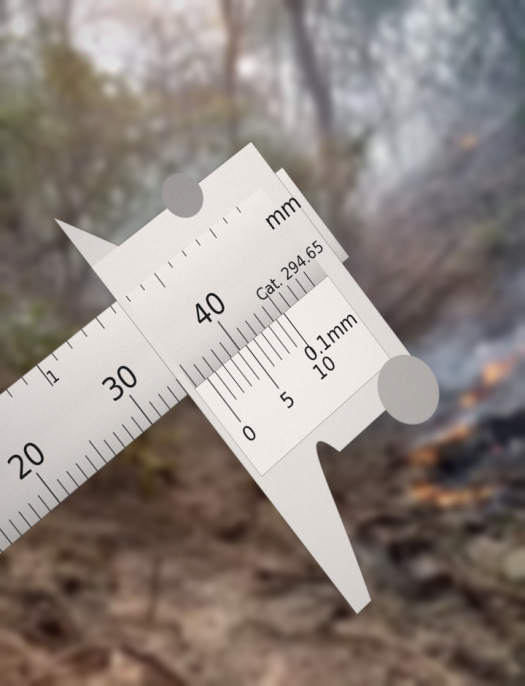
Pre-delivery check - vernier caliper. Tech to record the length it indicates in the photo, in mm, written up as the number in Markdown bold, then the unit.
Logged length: **36.2** mm
